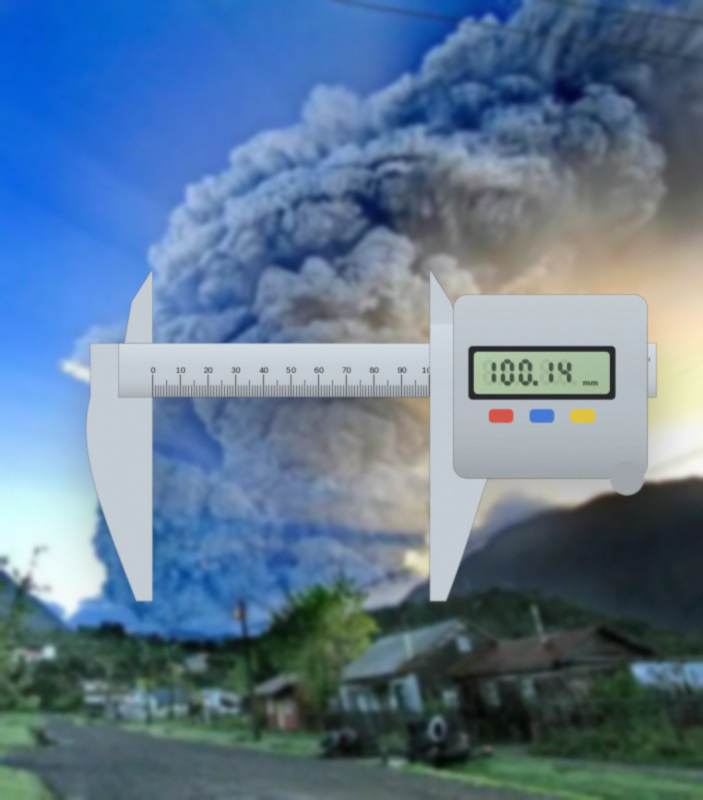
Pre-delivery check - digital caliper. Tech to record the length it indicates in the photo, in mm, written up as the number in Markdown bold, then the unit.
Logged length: **100.14** mm
